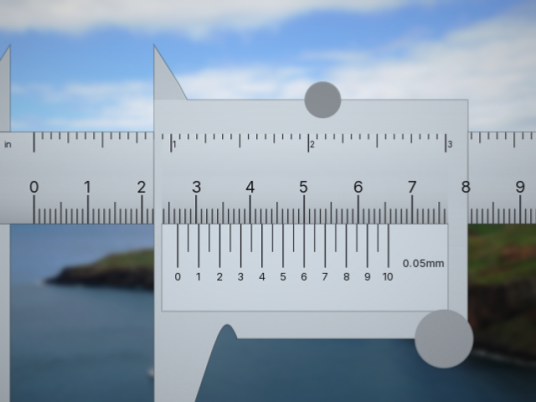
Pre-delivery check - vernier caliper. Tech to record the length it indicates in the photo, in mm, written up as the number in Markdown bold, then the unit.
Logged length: **26.6** mm
